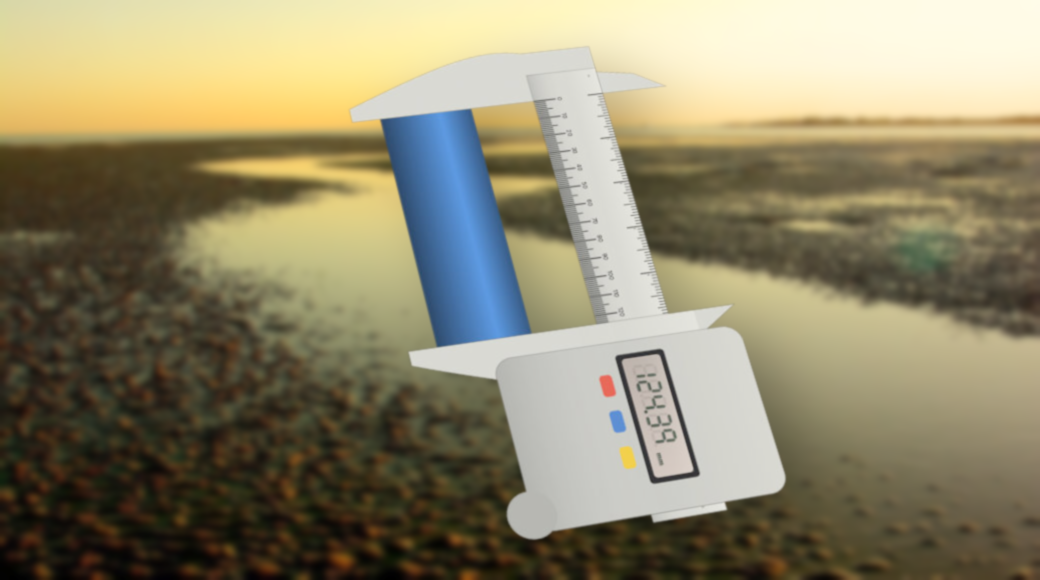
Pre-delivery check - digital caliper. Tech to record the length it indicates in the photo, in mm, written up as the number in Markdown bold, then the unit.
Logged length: **124.39** mm
